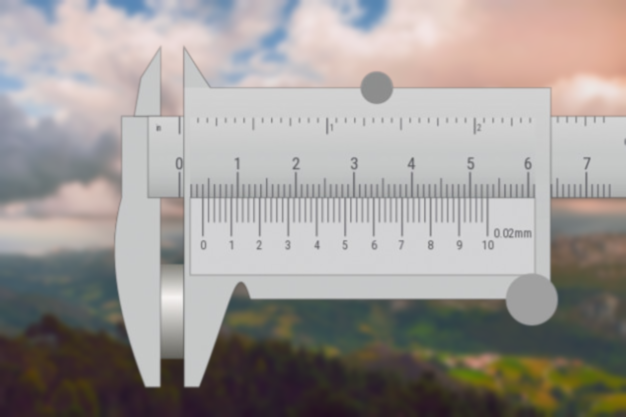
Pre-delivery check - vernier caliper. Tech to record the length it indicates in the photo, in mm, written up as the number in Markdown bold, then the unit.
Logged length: **4.0** mm
